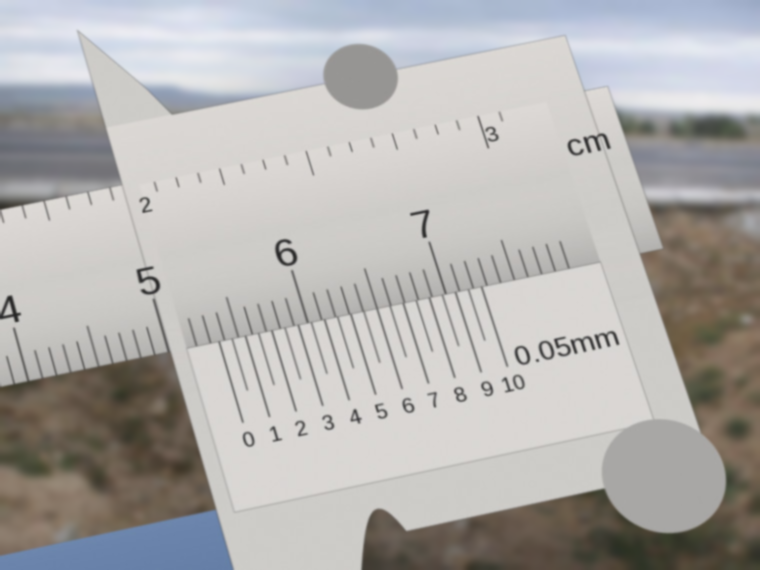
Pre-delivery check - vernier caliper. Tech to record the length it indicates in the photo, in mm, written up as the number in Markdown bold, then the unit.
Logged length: **53.6** mm
